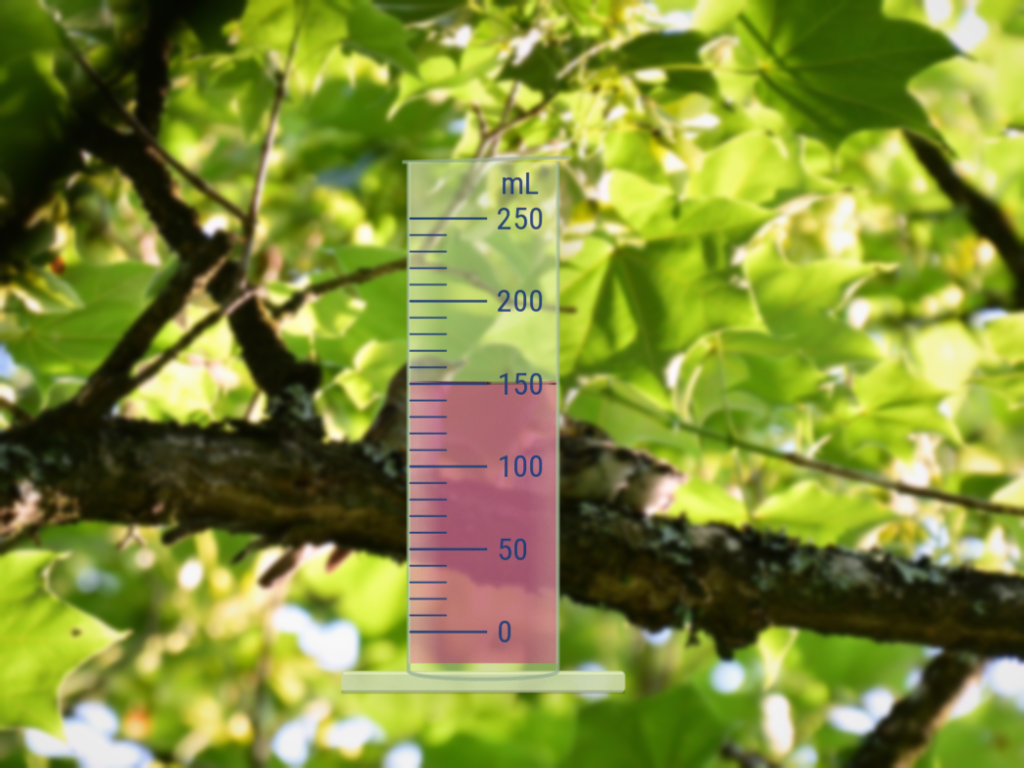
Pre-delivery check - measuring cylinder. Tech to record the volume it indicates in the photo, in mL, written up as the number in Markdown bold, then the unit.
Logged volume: **150** mL
